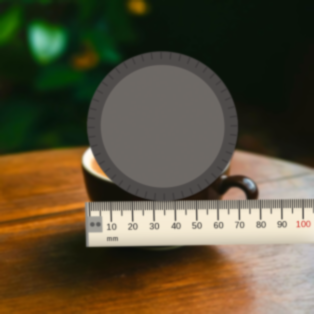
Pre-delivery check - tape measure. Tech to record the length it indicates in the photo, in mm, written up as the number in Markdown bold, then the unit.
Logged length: **70** mm
